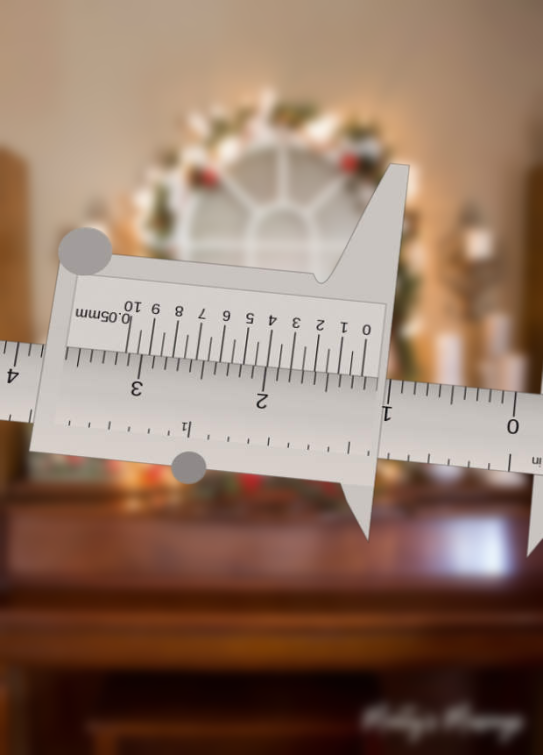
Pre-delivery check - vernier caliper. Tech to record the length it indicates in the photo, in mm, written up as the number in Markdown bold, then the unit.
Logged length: **12.3** mm
